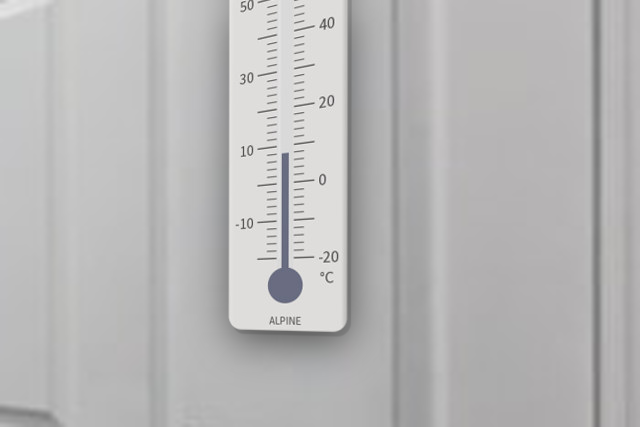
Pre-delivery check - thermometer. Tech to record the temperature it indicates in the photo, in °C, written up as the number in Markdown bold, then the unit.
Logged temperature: **8** °C
